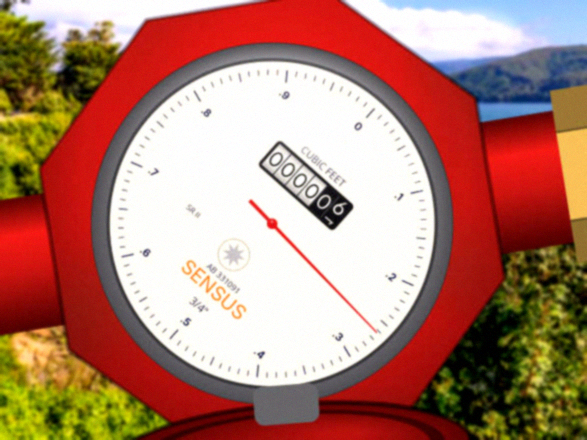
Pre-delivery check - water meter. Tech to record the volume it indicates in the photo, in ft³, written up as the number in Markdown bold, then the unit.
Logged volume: **6.26** ft³
